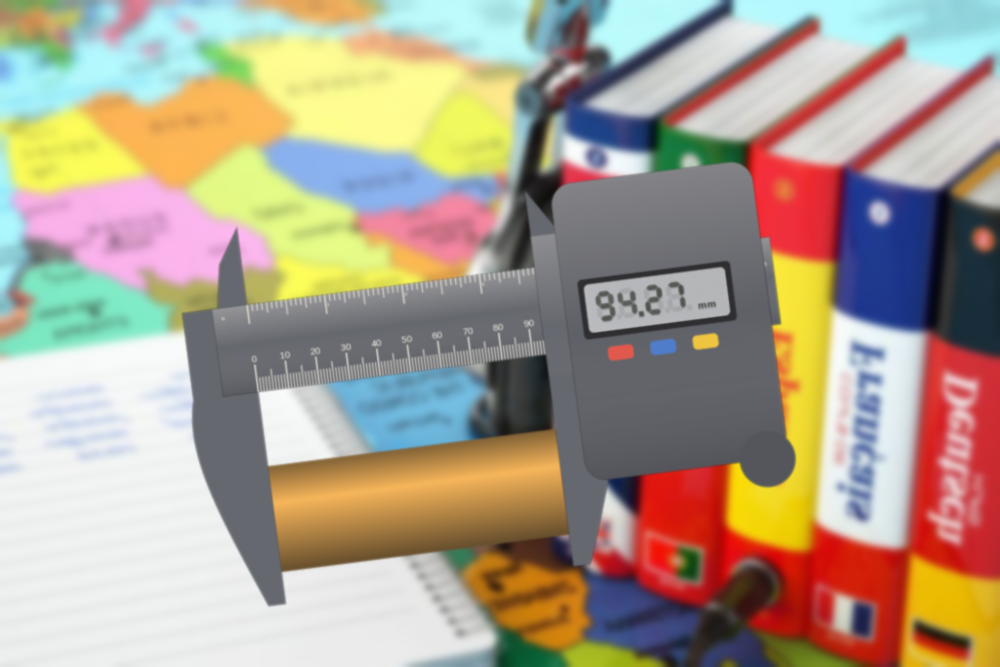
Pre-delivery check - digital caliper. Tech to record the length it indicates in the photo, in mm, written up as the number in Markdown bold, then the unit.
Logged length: **94.27** mm
